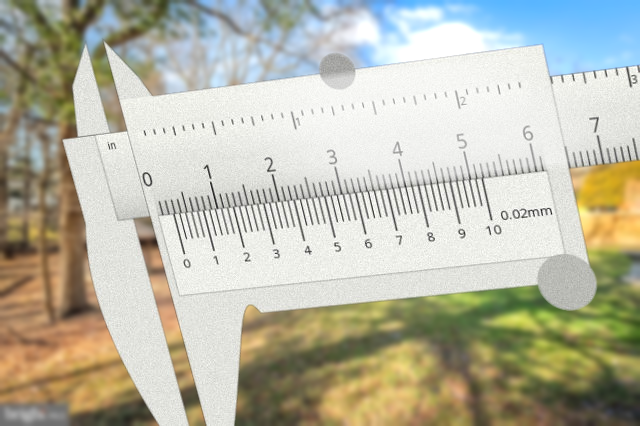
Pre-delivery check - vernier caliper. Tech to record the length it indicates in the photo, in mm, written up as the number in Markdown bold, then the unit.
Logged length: **2.8** mm
